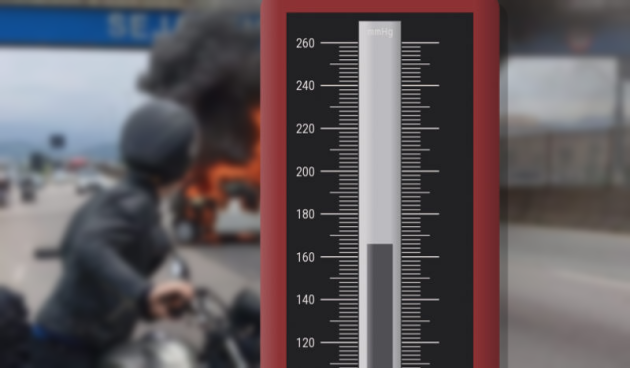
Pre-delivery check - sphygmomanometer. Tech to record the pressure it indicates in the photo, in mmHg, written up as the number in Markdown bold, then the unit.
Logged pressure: **166** mmHg
